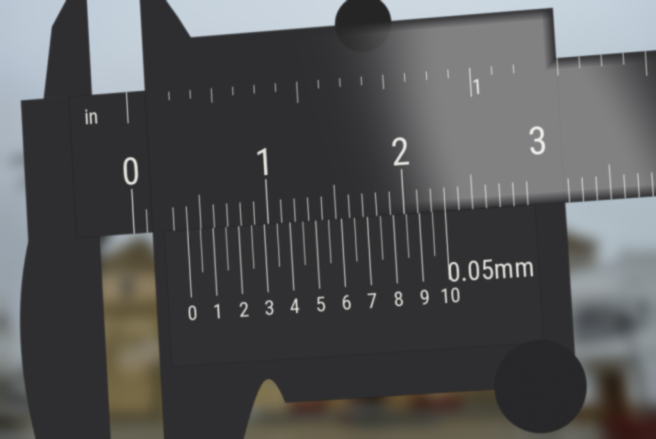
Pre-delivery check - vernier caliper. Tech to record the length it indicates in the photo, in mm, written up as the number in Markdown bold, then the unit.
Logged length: **4.0** mm
